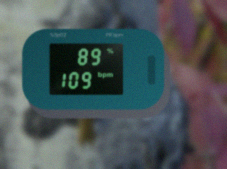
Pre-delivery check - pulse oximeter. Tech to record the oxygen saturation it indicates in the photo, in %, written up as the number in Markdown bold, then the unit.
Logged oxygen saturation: **89** %
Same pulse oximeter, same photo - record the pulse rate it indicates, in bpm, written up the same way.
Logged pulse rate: **109** bpm
